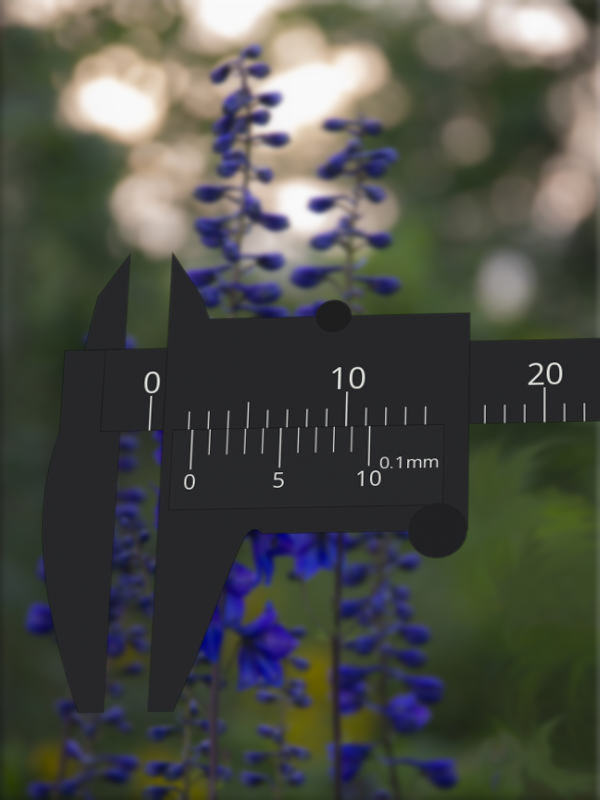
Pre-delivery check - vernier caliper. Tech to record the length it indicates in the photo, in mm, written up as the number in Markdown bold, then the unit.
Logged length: **2.2** mm
